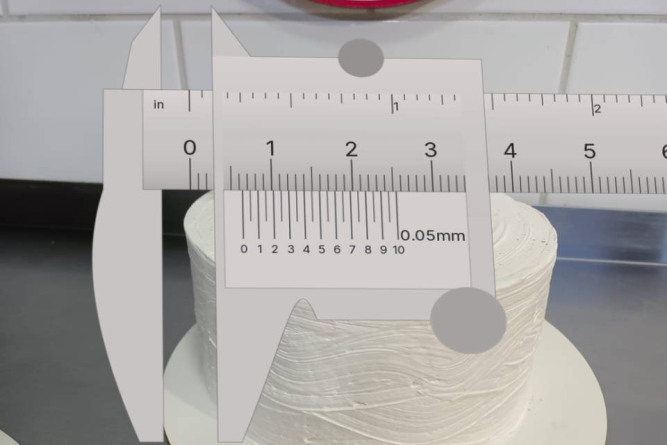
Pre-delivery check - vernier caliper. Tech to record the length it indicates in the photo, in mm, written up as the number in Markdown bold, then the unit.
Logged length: **6.4** mm
